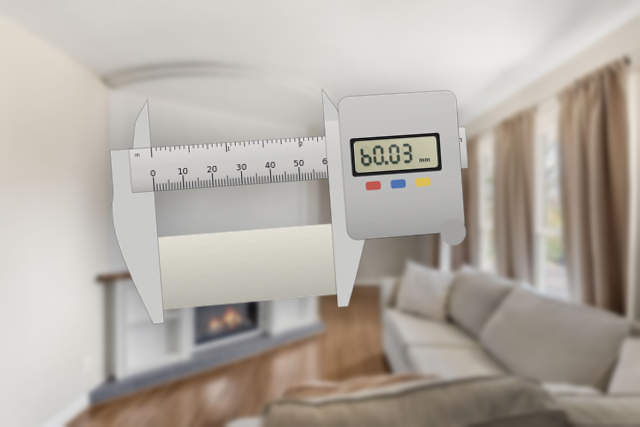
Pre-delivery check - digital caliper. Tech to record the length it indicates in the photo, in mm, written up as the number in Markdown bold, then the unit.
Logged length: **60.03** mm
